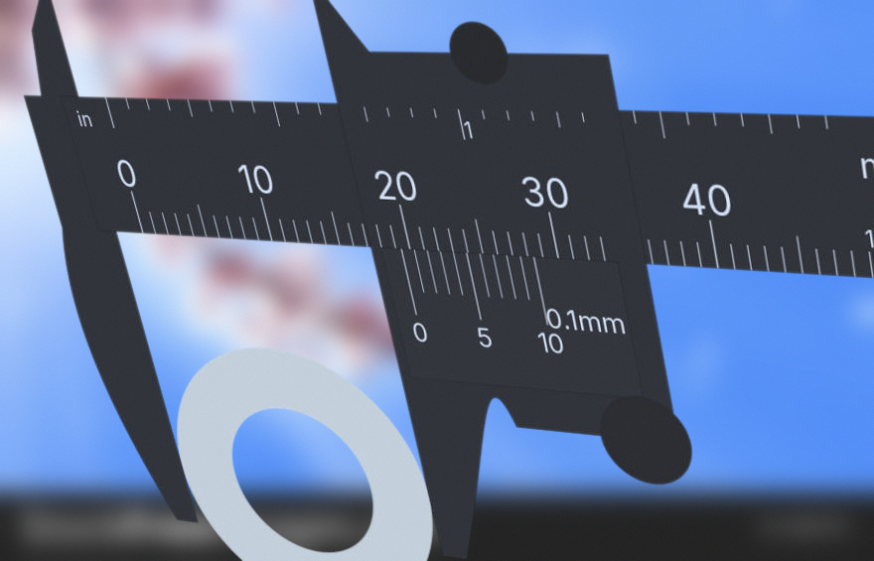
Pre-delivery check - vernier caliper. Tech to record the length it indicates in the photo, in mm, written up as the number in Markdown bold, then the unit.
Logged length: **19.4** mm
